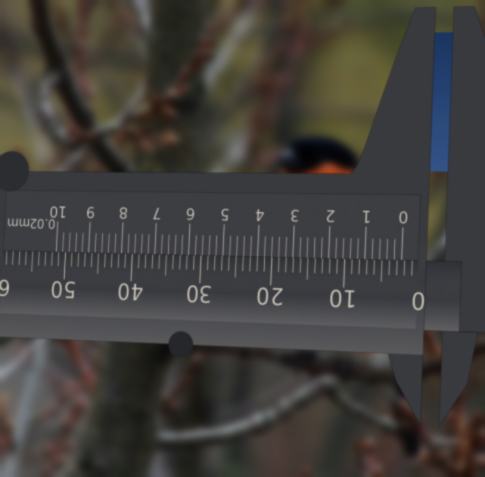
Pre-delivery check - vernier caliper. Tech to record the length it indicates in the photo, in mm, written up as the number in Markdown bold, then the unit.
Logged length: **2.4** mm
